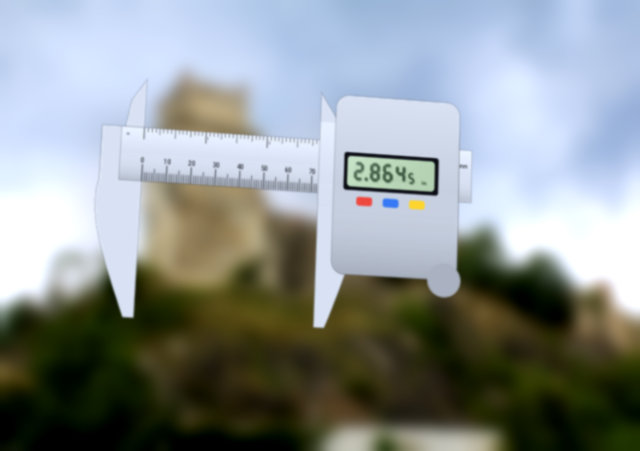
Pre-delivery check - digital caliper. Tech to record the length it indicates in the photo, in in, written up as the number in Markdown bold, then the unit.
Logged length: **2.8645** in
